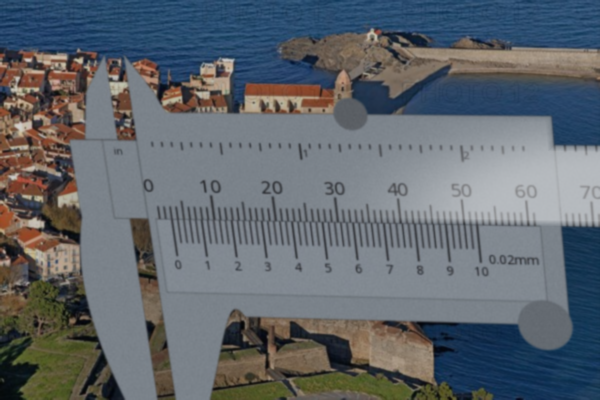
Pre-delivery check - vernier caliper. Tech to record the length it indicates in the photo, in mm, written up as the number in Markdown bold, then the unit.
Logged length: **3.0** mm
